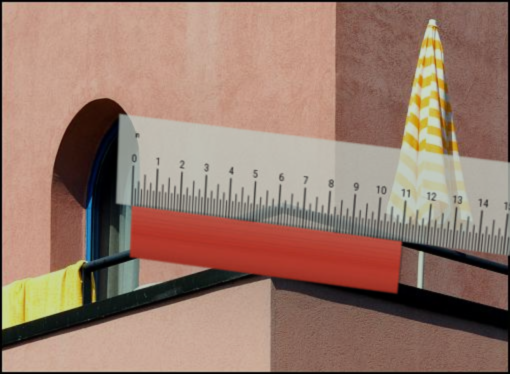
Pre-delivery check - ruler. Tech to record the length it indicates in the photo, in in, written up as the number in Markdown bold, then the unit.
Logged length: **11** in
